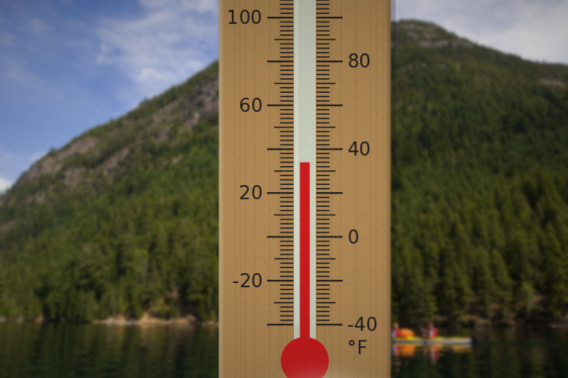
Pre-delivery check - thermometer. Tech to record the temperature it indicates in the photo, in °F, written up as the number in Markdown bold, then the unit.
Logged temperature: **34** °F
